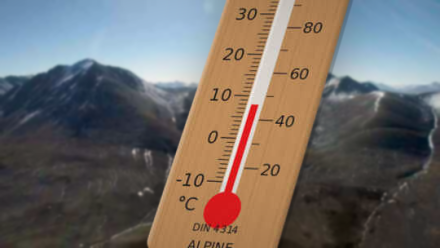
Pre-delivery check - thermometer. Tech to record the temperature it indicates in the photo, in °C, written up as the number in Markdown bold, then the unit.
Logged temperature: **8** °C
